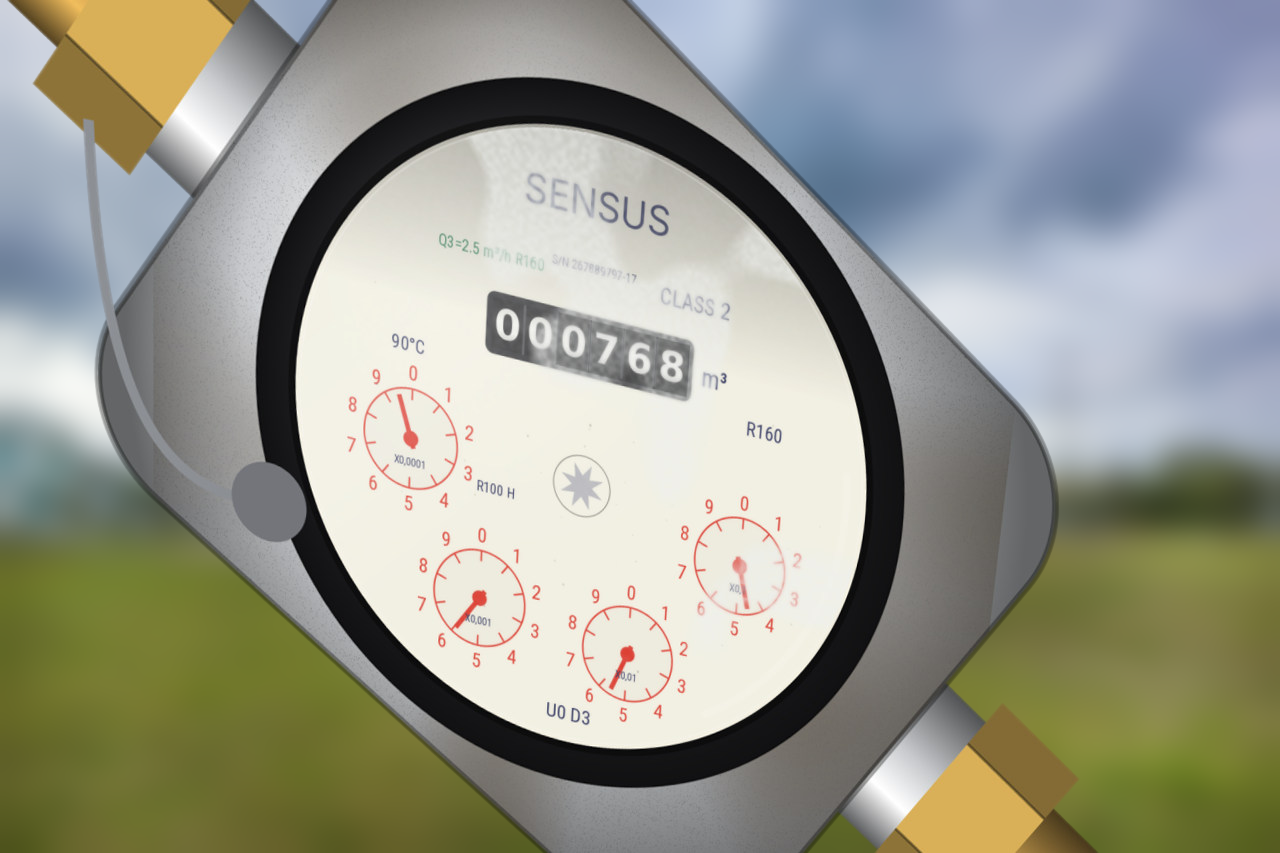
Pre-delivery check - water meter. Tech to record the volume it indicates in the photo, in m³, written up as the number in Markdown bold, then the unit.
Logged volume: **768.4559** m³
